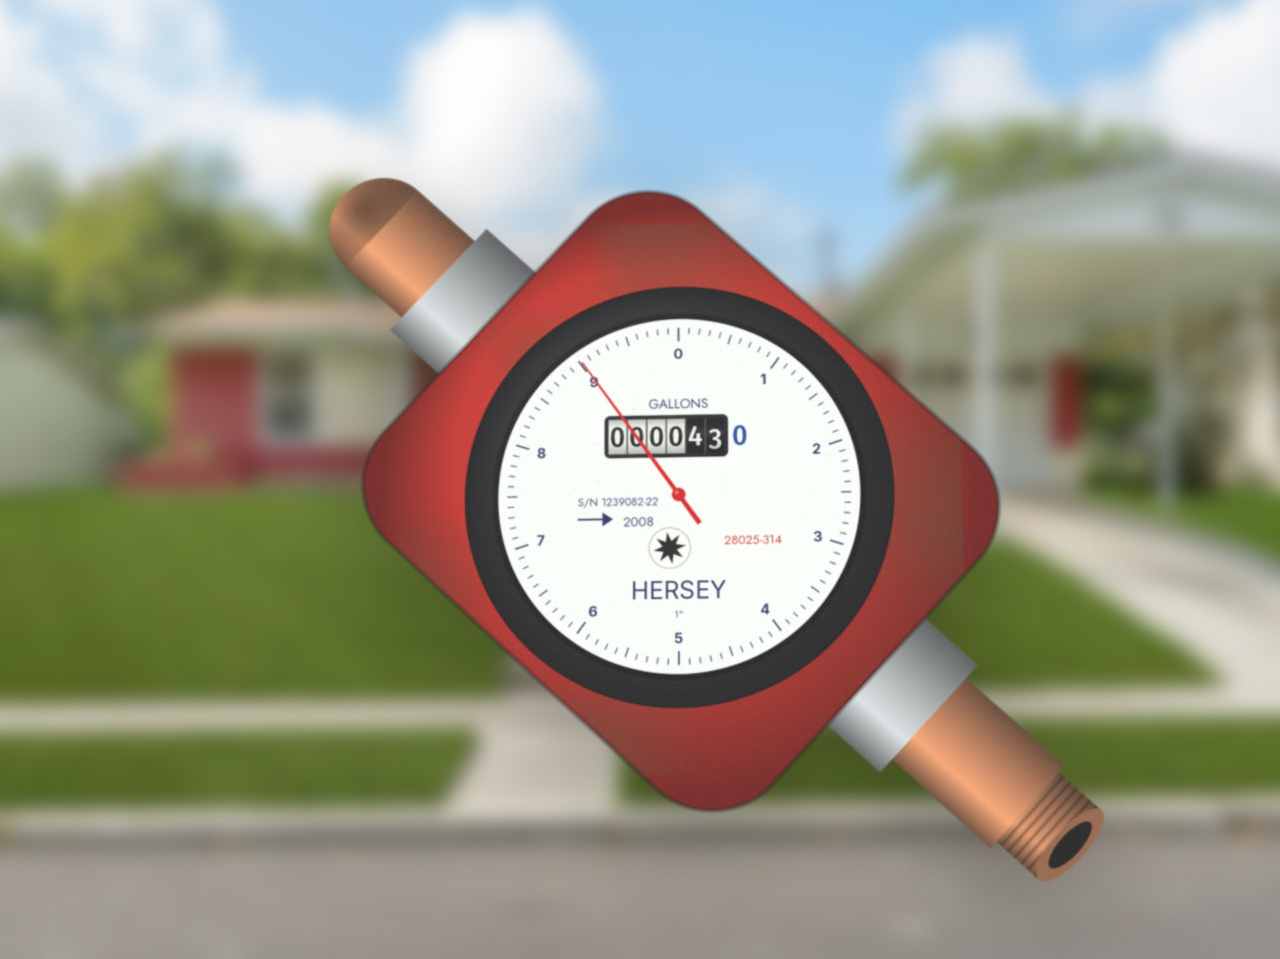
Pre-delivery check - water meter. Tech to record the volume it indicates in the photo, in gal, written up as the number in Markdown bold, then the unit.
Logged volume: **429.0** gal
